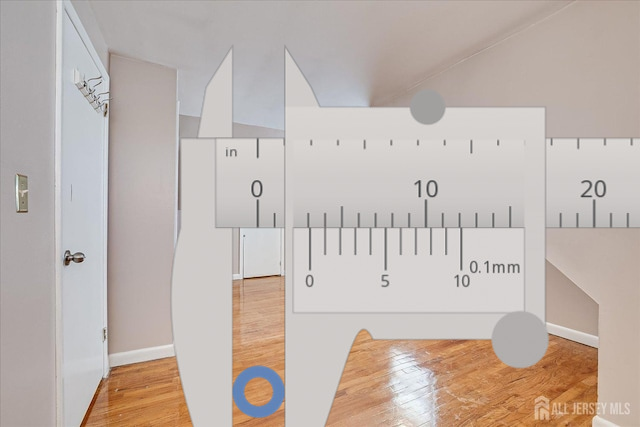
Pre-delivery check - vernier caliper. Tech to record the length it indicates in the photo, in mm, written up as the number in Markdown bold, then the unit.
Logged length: **3.1** mm
